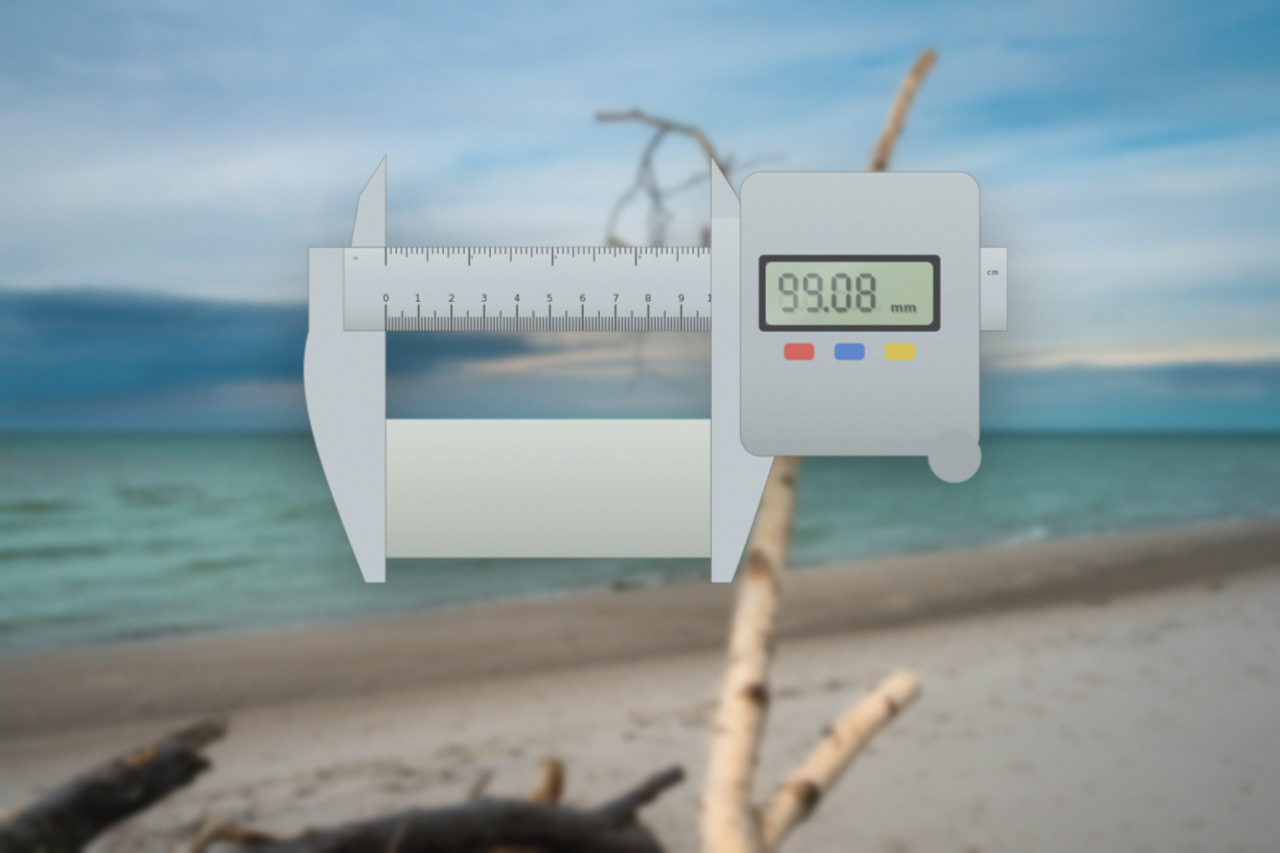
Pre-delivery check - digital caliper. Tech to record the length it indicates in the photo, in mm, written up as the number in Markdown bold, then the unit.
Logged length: **99.08** mm
